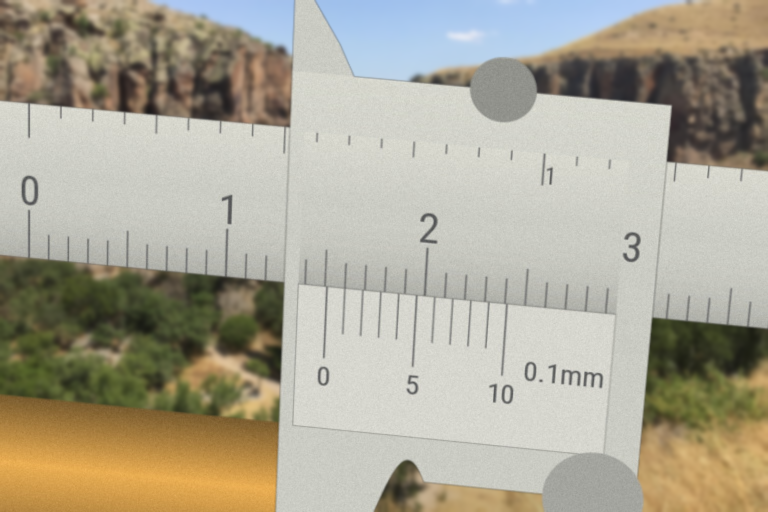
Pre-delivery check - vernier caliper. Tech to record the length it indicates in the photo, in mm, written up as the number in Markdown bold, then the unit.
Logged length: **15.1** mm
